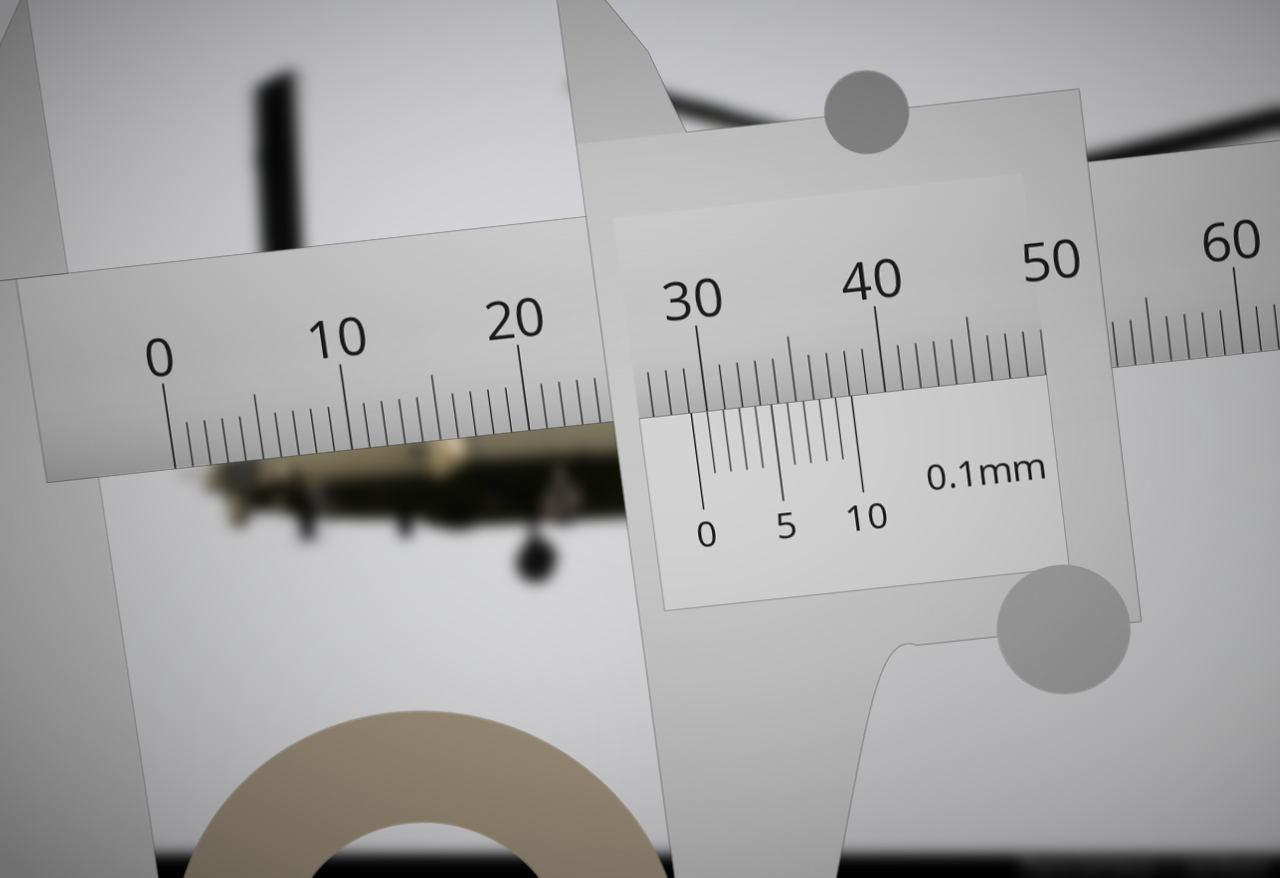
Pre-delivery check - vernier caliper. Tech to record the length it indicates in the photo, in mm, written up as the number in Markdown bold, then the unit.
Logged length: **29.1** mm
